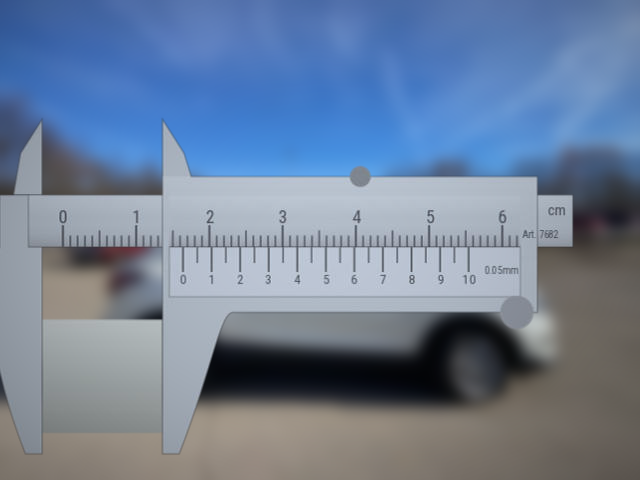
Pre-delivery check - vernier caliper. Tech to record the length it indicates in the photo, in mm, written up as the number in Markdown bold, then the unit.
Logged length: **16.4** mm
